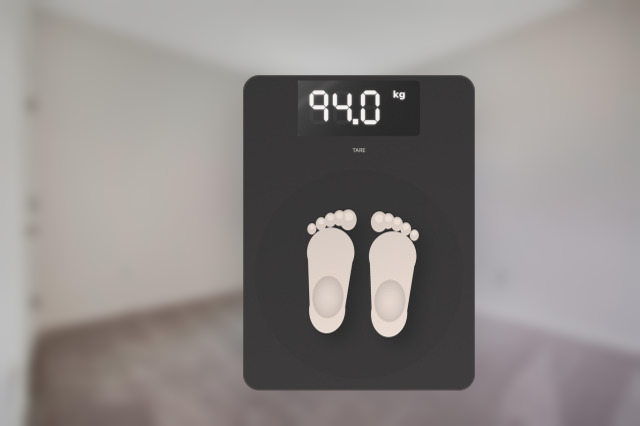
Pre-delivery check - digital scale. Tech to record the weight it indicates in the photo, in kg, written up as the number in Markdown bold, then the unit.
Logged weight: **94.0** kg
